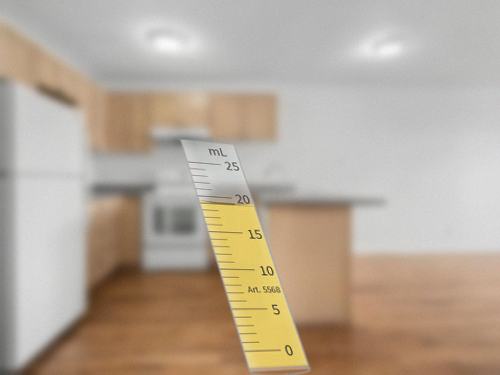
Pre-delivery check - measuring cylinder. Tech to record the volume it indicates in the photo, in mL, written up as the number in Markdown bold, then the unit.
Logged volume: **19** mL
